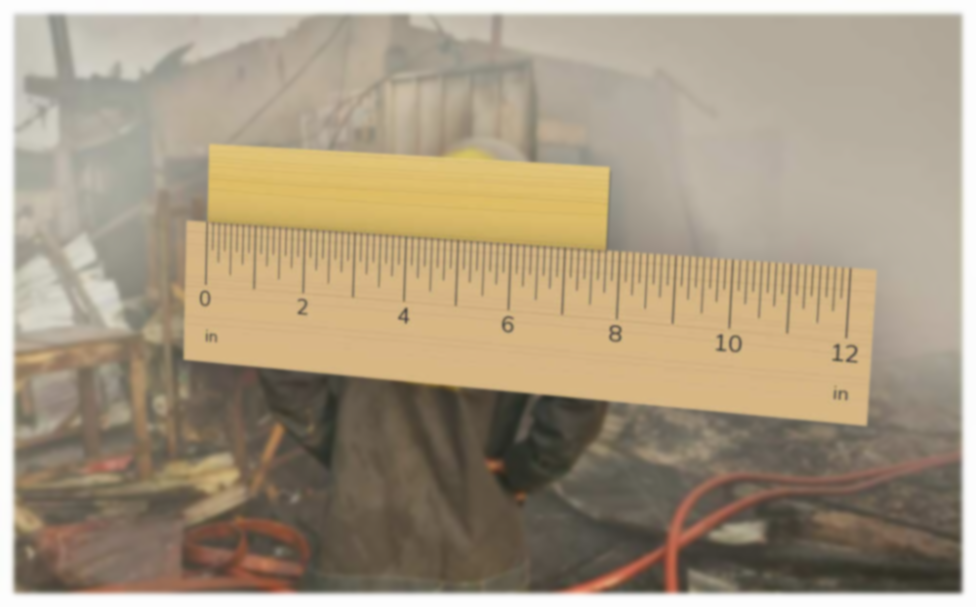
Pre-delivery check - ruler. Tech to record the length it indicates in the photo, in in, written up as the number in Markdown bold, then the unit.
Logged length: **7.75** in
